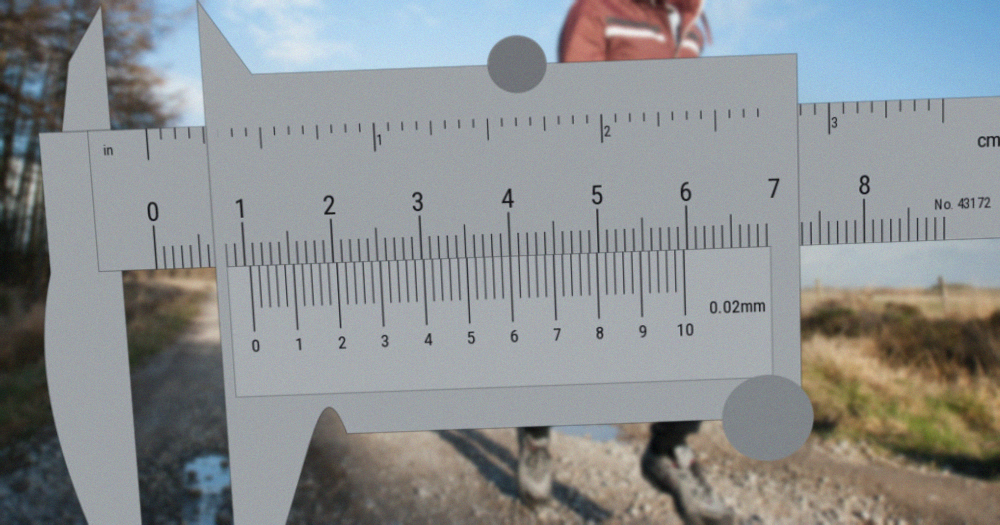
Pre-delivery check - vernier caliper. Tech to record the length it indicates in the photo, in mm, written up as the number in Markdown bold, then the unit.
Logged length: **10.6** mm
